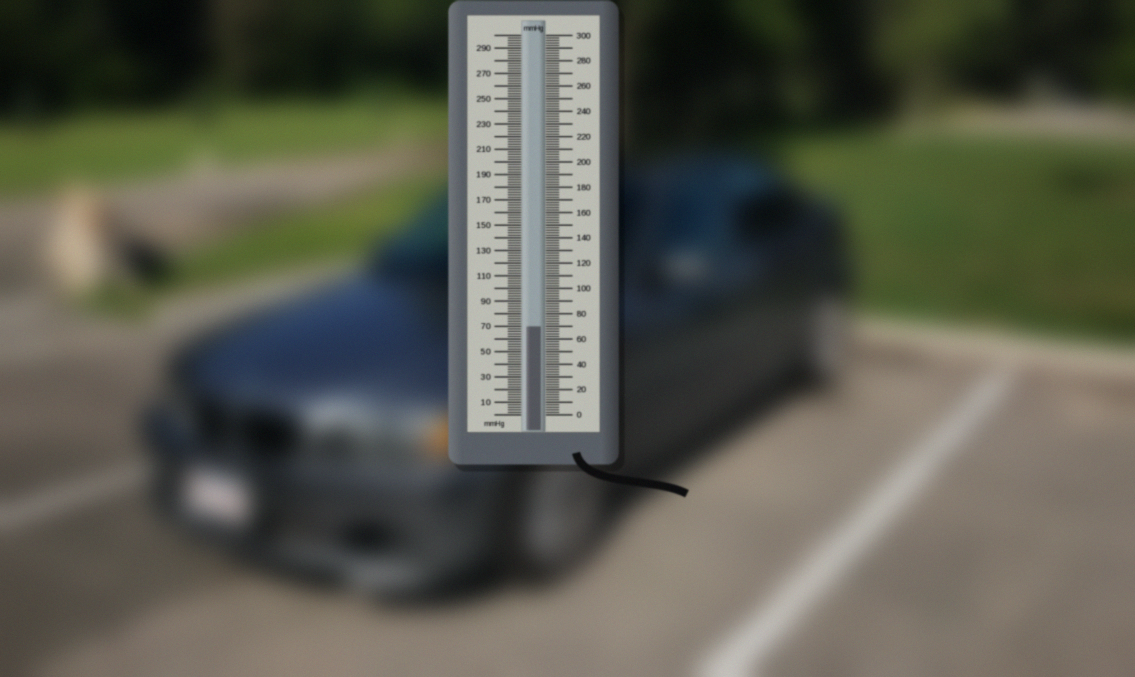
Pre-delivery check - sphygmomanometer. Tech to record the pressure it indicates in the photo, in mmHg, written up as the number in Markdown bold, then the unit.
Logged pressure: **70** mmHg
